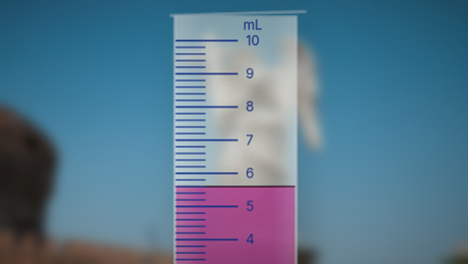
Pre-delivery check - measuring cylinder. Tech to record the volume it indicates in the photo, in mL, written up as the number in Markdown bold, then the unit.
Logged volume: **5.6** mL
